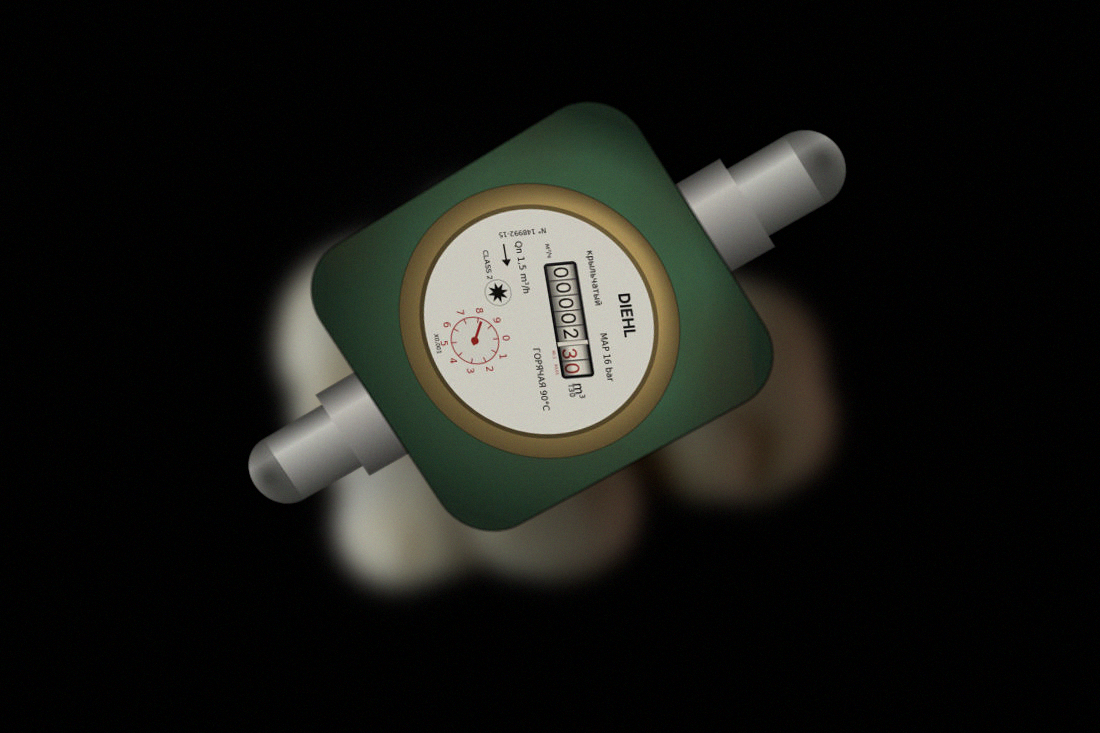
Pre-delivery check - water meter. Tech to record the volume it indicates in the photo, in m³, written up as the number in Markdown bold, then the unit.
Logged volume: **2.298** m³
